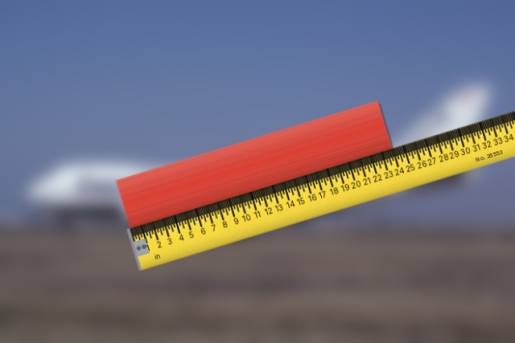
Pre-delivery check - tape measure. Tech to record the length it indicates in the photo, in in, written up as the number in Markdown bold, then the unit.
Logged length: **24** in
